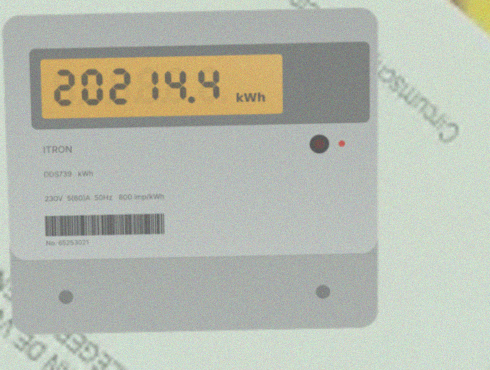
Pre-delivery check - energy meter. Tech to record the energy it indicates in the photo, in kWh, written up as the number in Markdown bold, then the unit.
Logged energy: **20214.4** kWh
